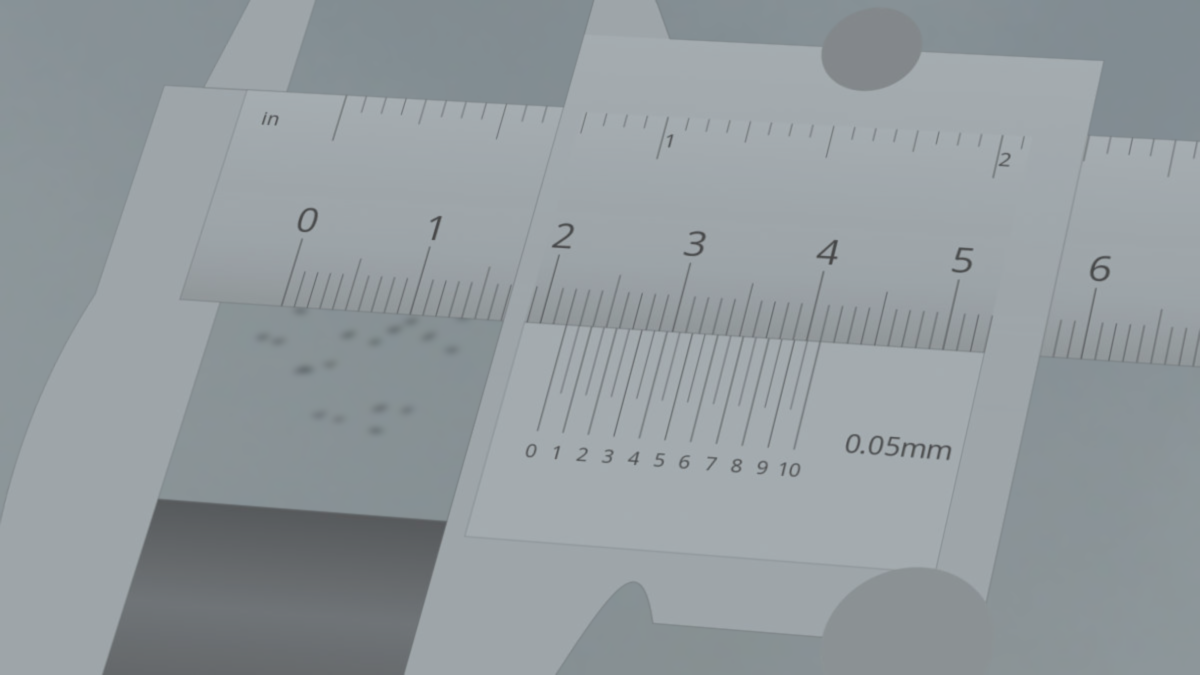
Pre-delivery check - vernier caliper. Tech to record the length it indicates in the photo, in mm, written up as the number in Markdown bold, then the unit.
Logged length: **22.0** mm
